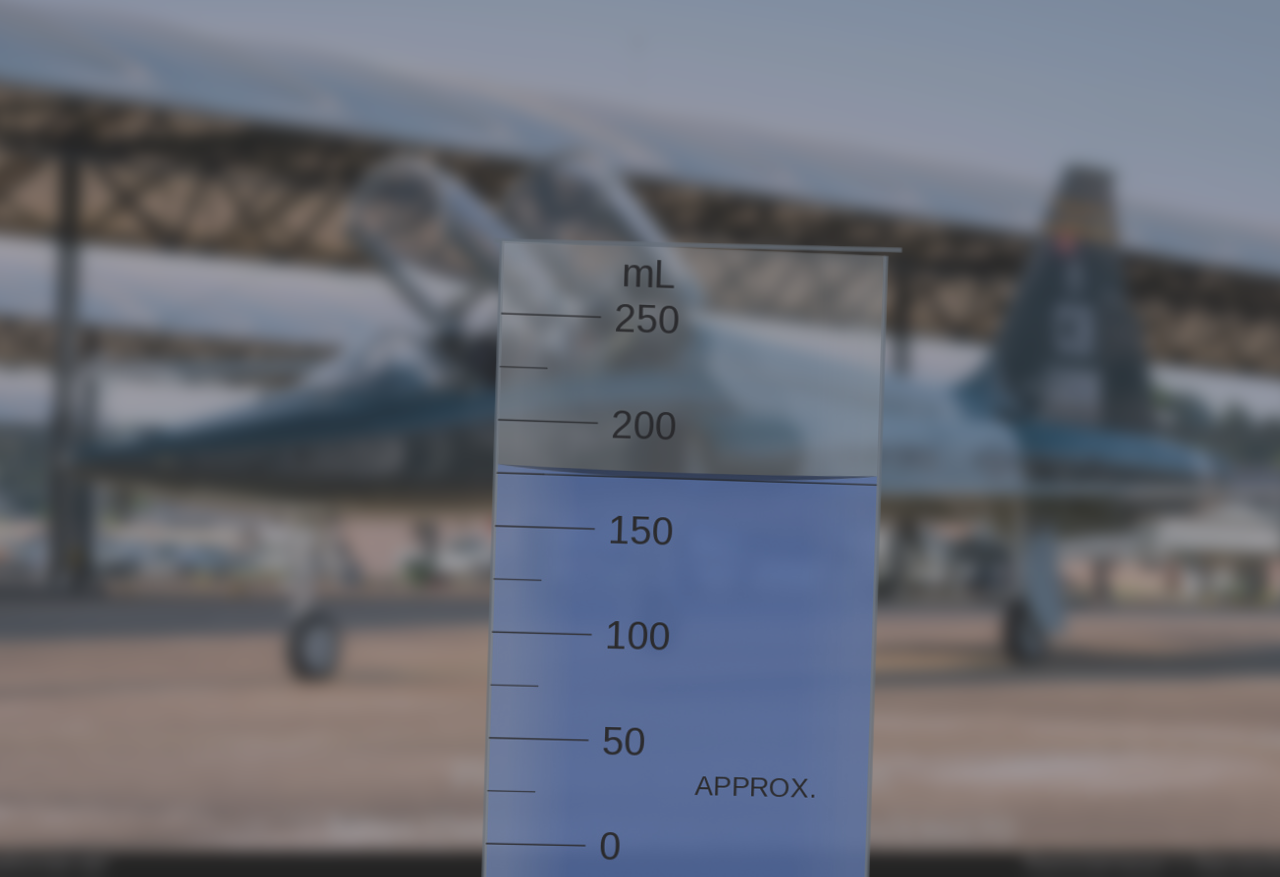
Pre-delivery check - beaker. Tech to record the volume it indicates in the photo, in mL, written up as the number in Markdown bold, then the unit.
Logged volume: **175** mL
